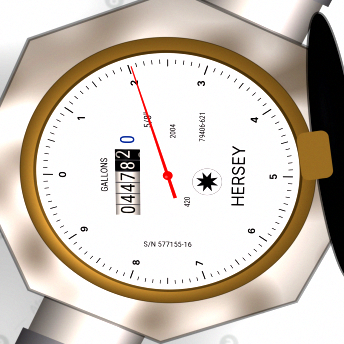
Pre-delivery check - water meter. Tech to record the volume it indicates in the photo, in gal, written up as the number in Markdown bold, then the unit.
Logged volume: **447822.0** gal
